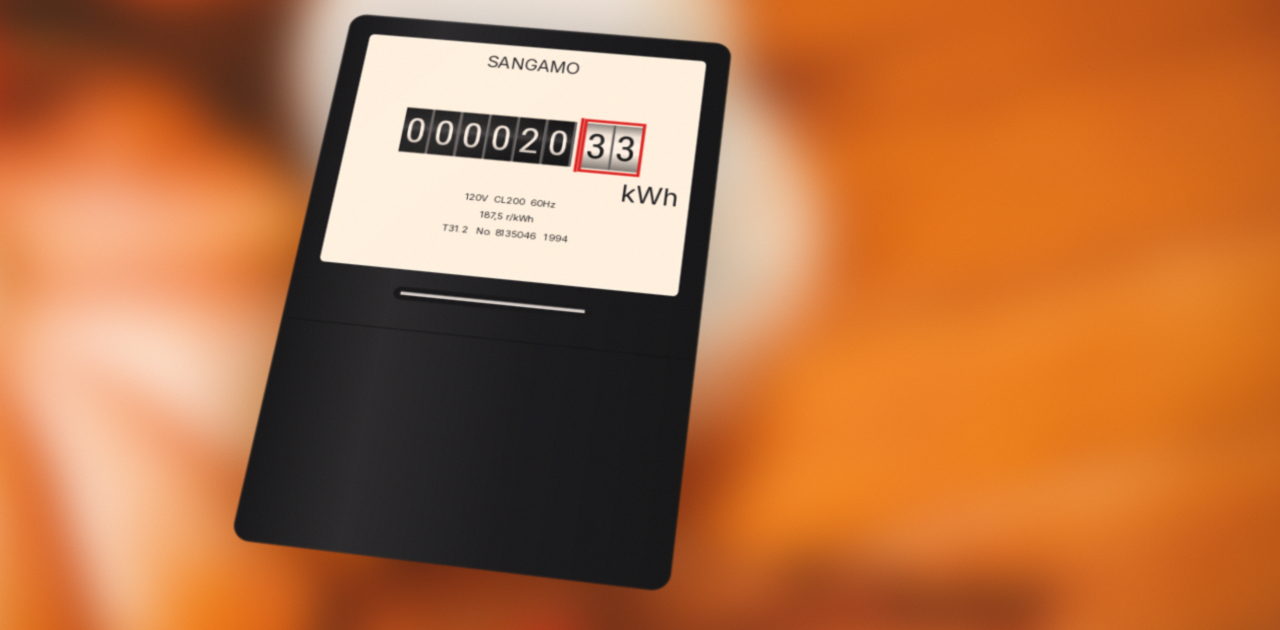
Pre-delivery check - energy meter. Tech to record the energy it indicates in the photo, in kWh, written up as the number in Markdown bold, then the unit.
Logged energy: **20.33** kWh
